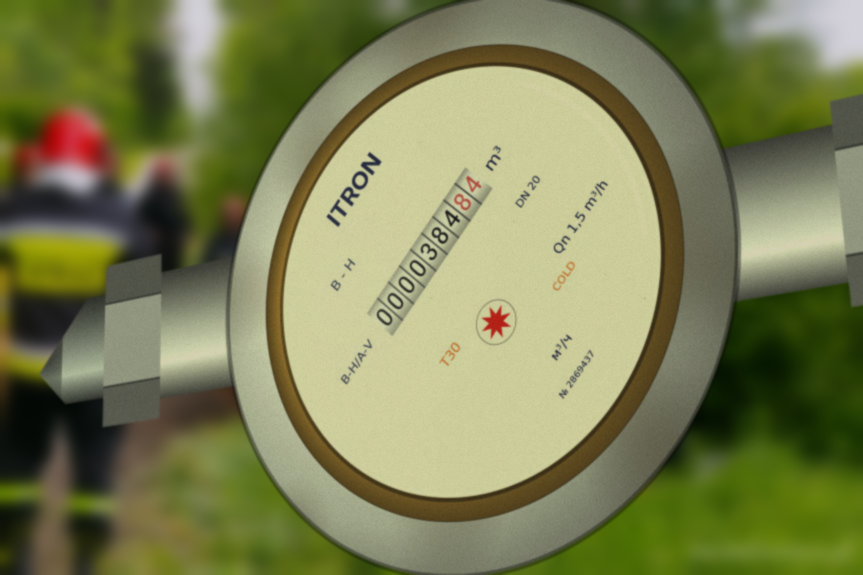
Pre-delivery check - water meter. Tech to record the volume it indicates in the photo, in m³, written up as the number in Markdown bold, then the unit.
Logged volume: **384.84** m³
